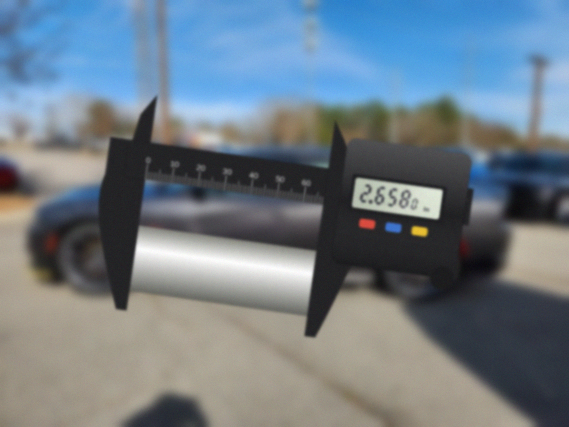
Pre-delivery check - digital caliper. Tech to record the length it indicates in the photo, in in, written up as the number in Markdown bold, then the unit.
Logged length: **2.6580** in
